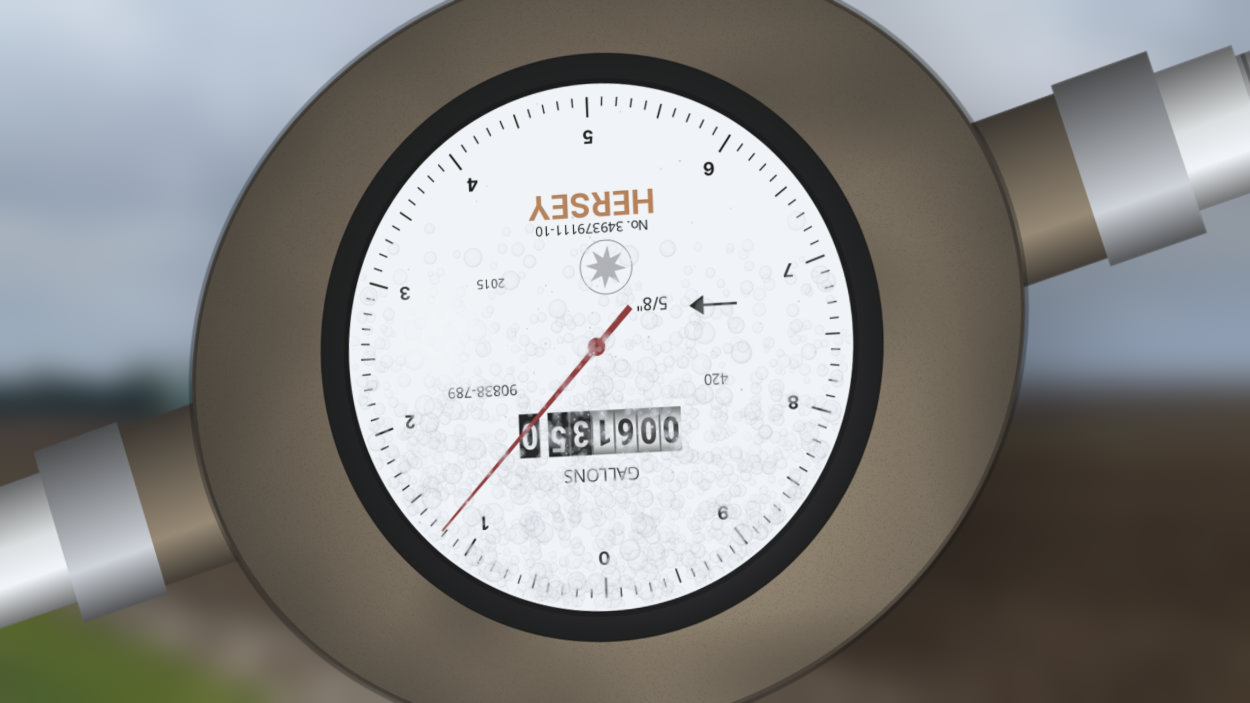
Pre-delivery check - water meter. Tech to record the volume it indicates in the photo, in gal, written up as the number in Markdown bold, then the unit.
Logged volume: **61351.2** gal
